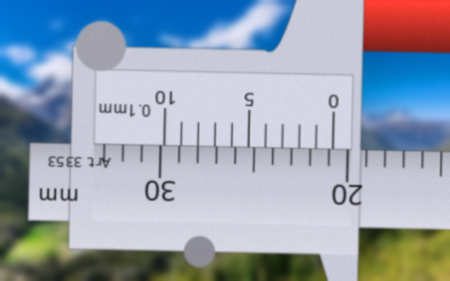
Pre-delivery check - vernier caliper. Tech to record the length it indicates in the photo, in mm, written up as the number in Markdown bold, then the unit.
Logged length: **20.8** mm
